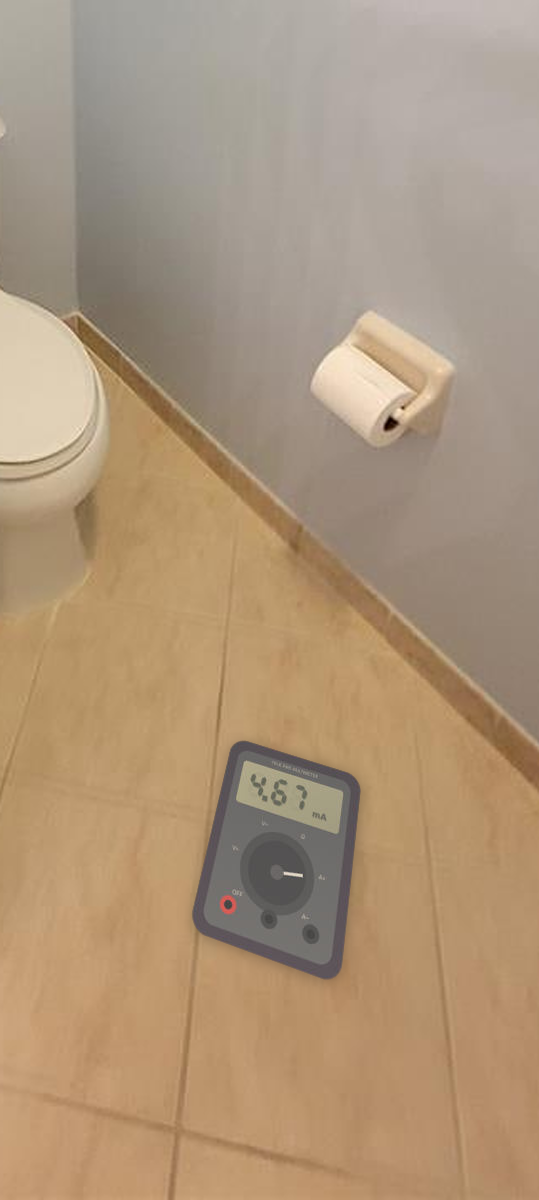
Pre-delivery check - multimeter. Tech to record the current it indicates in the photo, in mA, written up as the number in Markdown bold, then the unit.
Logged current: **4.67** mA
